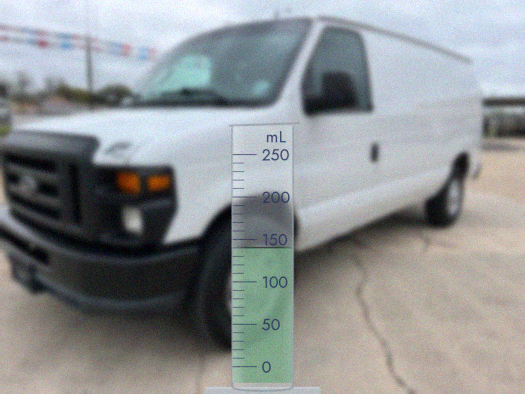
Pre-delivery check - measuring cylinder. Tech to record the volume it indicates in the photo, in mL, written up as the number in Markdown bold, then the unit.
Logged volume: **140** mL
